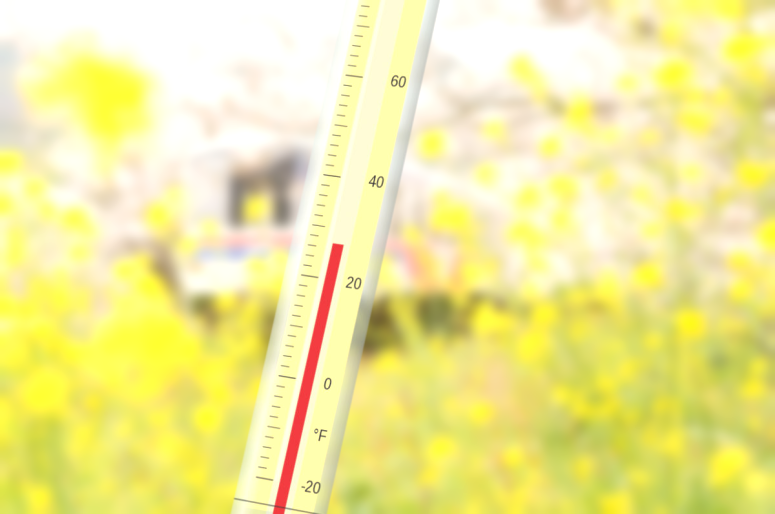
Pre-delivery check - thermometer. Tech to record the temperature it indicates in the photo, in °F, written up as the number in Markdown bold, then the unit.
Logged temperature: **27** °F
